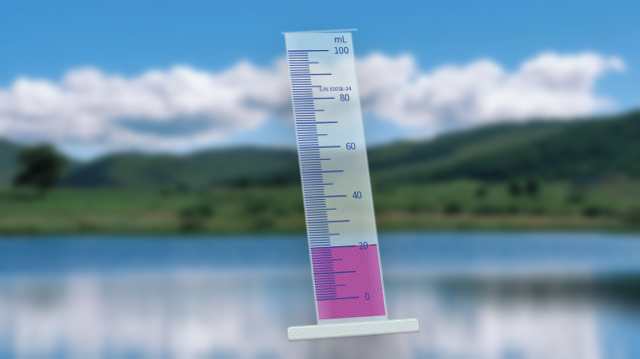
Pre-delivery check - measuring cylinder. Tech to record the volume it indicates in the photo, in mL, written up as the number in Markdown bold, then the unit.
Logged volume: **20** mL
